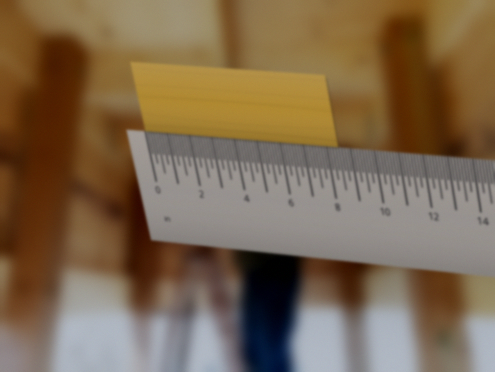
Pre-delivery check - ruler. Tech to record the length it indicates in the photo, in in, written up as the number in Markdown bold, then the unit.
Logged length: **8.5** in
